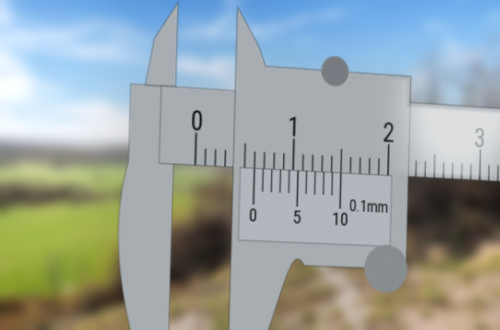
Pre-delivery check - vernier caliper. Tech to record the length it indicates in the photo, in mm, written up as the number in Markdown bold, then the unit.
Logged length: **6.0** mm
